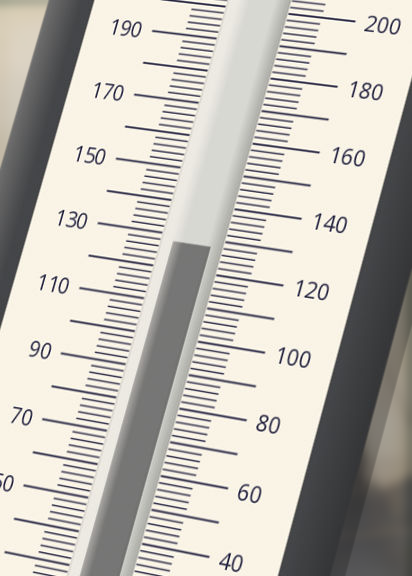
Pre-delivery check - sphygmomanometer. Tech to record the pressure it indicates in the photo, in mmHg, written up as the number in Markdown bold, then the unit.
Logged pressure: **128** mmHg
